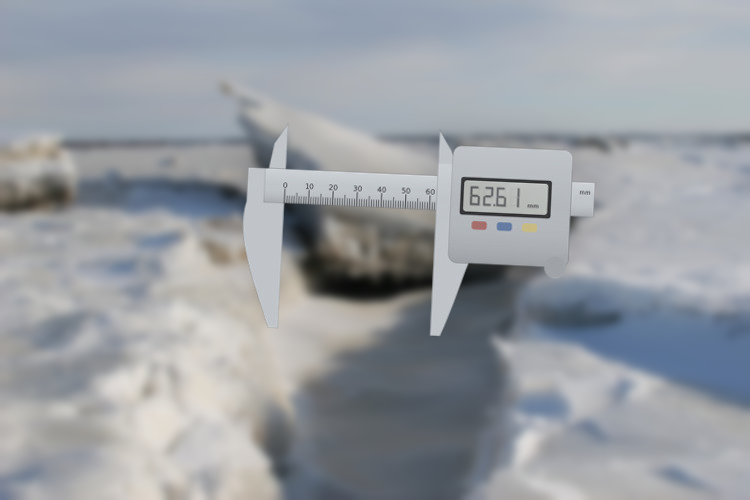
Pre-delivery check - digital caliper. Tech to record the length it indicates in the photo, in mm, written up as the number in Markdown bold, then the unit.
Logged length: **62.61** mm
